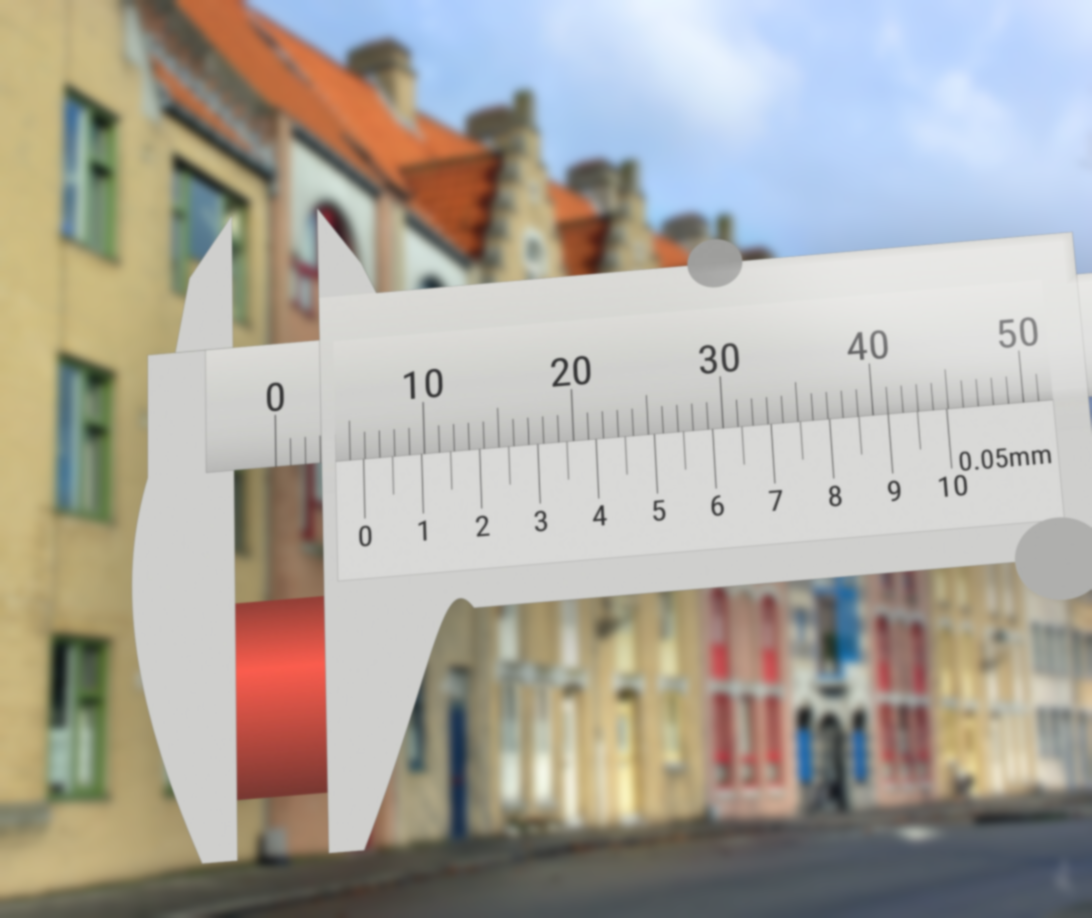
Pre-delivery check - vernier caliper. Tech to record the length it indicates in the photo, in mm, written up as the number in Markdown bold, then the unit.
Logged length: **5.9** mm
